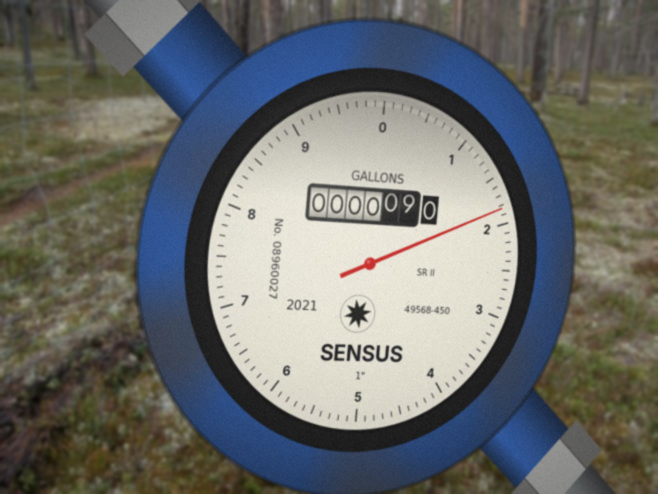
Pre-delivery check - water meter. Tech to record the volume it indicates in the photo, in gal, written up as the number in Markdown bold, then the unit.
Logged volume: **91.8** gal
